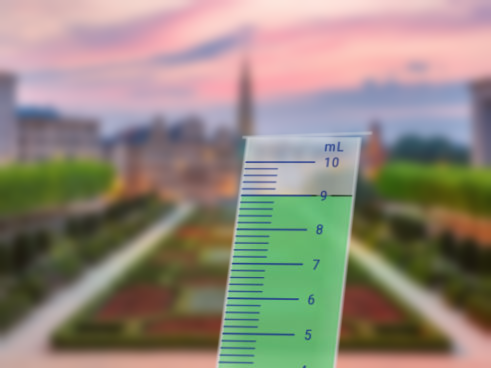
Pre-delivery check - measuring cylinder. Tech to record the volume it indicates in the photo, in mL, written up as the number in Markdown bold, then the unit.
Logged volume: **9** mL
